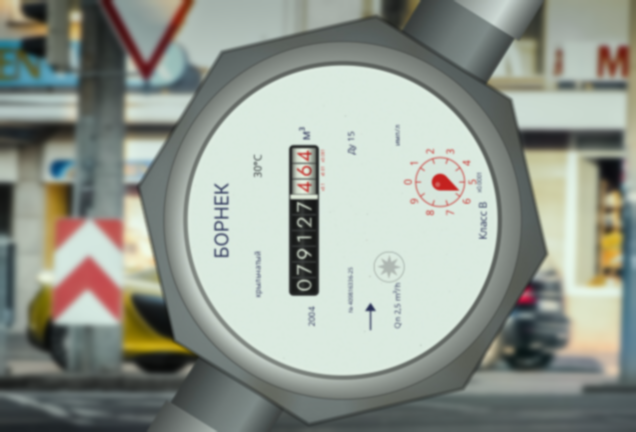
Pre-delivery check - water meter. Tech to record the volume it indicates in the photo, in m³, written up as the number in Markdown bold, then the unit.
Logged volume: **79127.4645** m³
